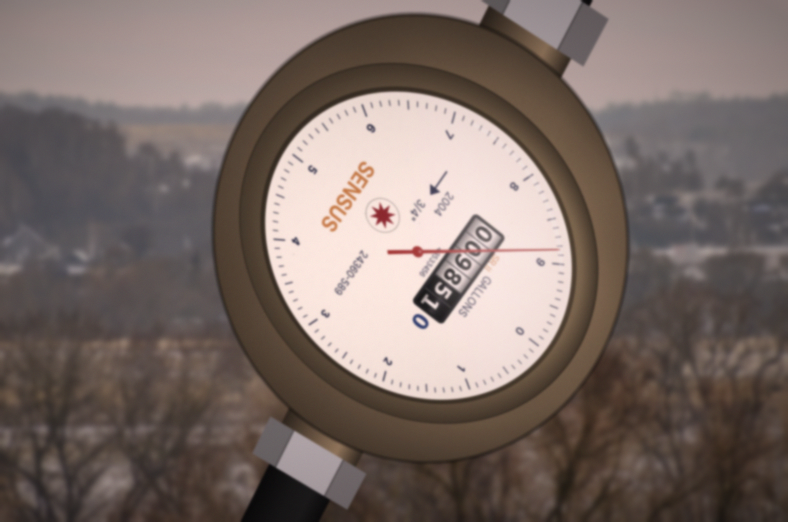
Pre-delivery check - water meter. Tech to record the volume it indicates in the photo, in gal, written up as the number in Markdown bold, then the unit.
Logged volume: **98508.8** gal
